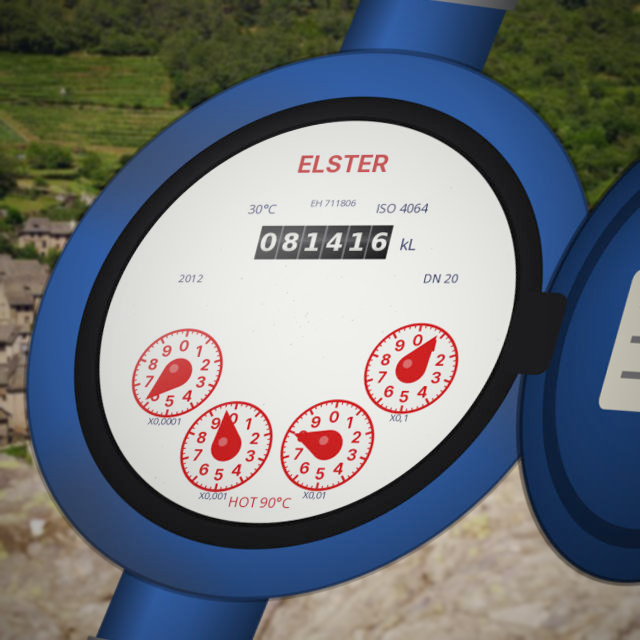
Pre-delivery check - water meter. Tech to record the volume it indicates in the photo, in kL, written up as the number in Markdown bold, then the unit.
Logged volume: **81416.0796** kL
